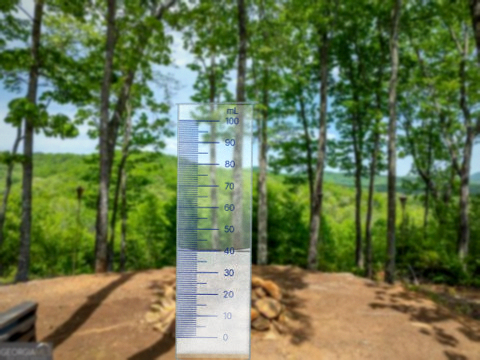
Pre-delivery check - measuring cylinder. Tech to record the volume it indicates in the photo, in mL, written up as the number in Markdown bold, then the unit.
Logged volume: **40** mL
